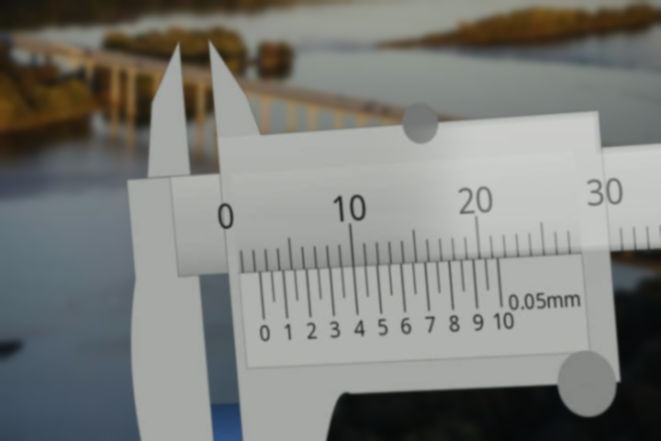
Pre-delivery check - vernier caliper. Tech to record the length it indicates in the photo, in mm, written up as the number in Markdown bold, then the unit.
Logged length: **2.4** mm
